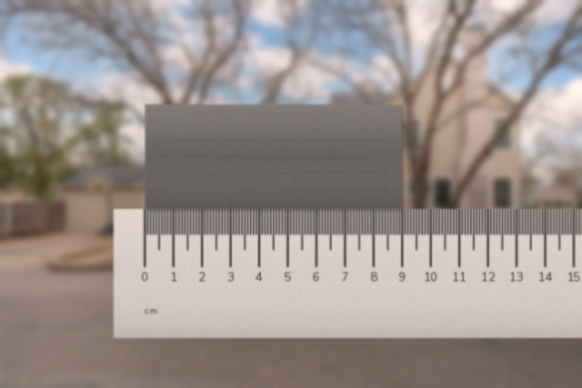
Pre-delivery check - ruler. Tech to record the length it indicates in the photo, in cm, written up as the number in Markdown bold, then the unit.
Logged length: **9** cm
